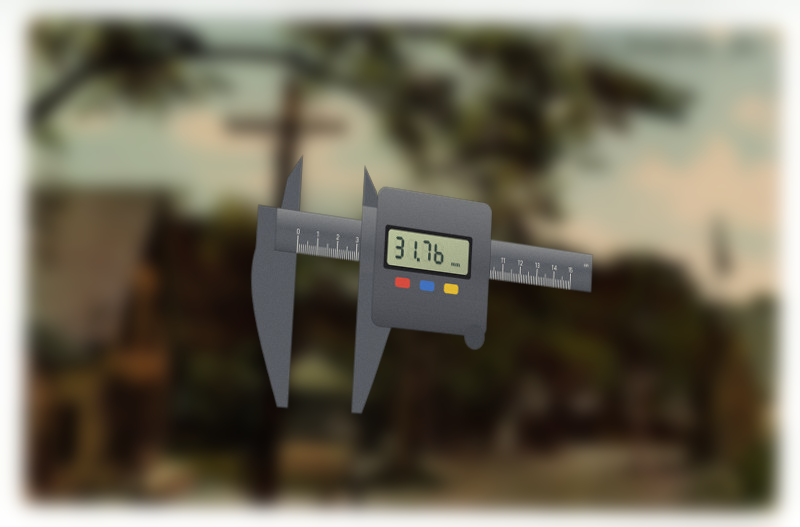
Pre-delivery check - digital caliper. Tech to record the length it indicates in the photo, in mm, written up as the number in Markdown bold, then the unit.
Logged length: **31.76** mm
